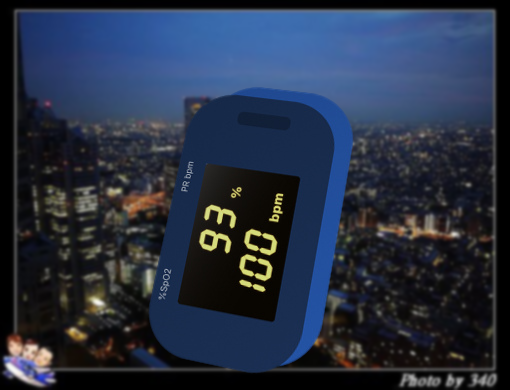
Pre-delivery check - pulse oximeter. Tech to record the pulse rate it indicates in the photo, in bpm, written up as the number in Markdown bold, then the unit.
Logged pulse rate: **100** bpm
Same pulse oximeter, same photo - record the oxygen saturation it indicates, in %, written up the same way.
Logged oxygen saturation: **93** %
